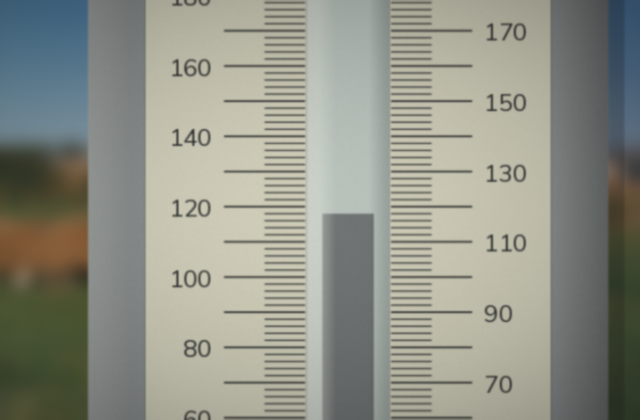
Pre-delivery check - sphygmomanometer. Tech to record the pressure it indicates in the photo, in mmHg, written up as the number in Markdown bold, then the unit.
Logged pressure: **118** mmHg
